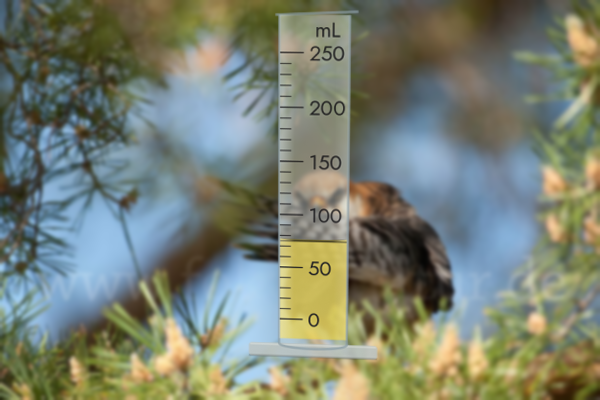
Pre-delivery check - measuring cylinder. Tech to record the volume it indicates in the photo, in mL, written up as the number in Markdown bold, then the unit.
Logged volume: **75** mL
